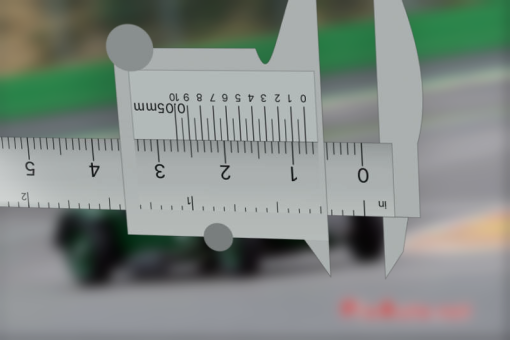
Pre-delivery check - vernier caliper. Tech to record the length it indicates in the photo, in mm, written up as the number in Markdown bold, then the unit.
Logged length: **8.0** mm
